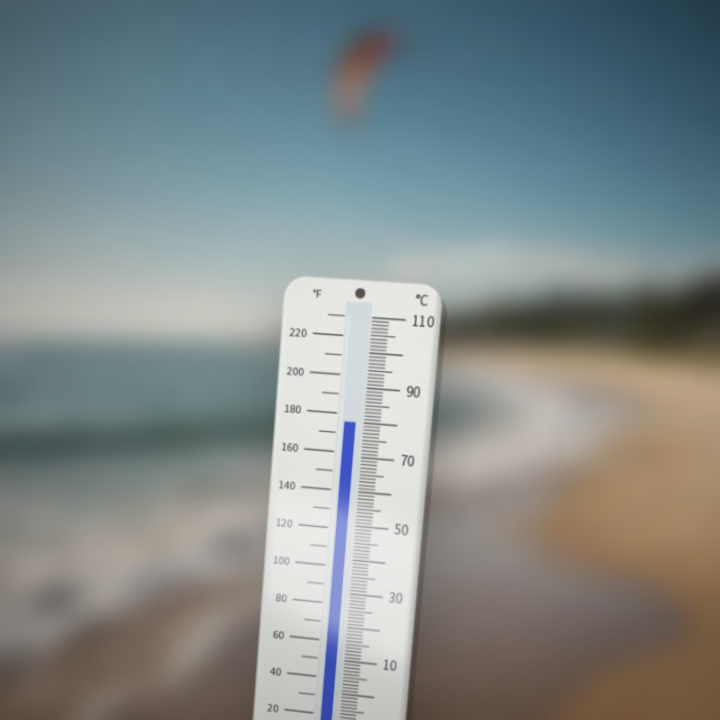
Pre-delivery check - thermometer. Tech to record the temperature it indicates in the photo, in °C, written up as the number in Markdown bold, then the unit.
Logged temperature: **80** °C
